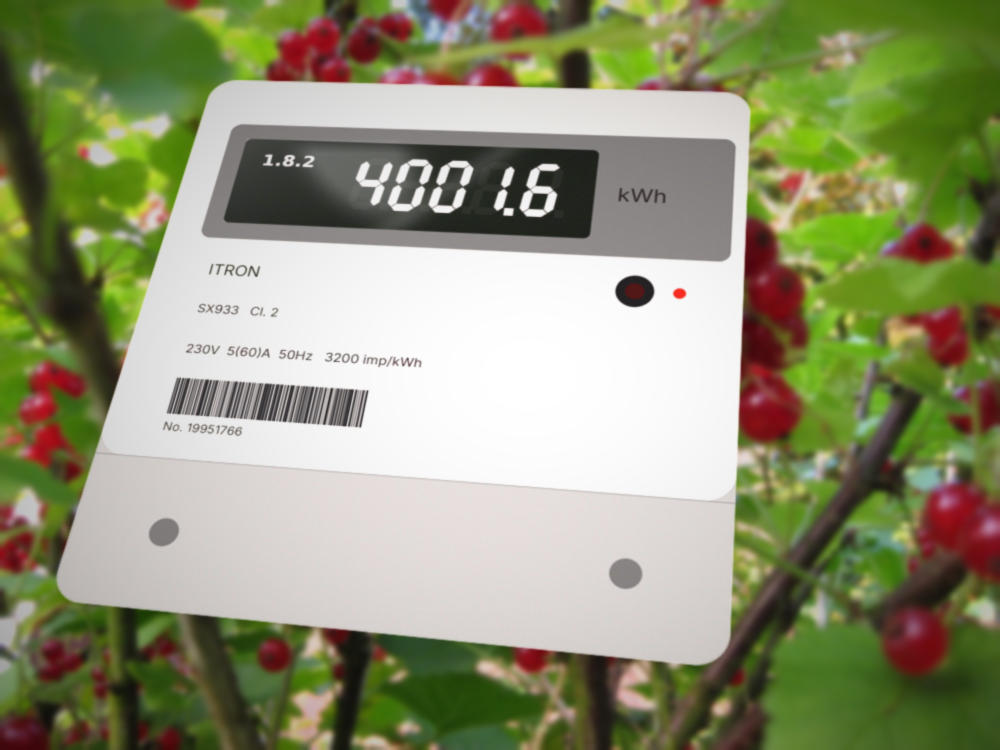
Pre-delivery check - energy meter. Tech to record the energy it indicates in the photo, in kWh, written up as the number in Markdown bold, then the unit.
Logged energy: **4001.6** kWh
